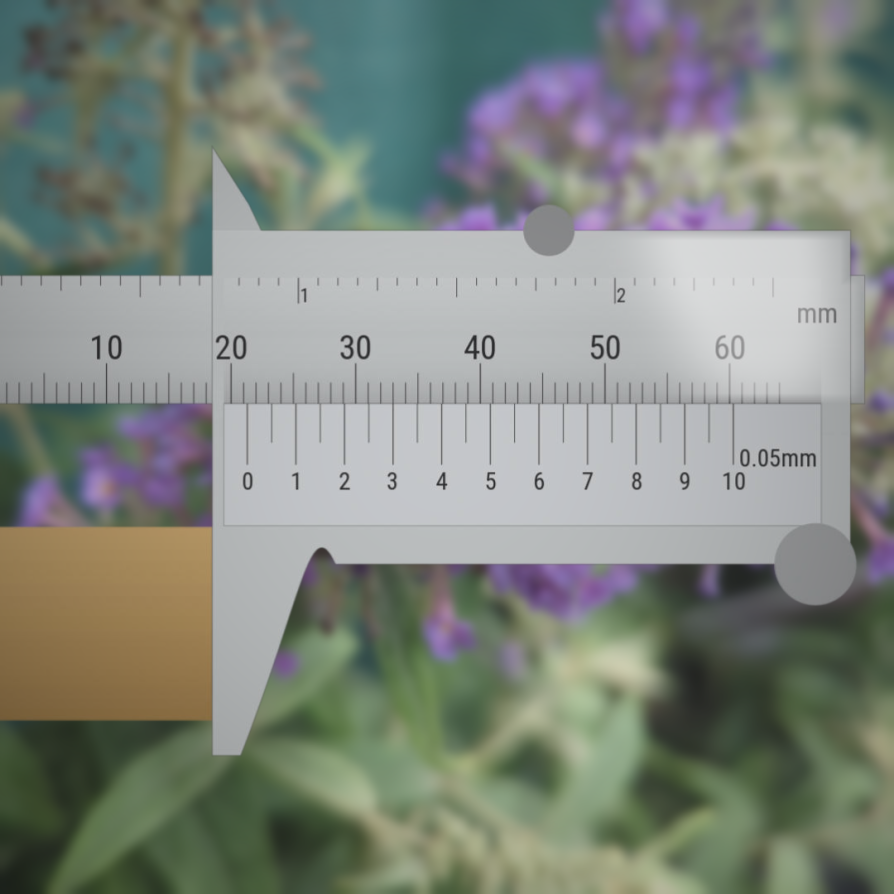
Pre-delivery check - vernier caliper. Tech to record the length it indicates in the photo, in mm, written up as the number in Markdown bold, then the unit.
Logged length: **21.3** mm
